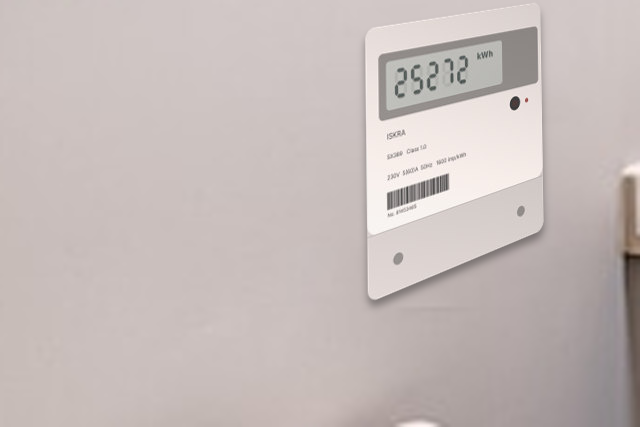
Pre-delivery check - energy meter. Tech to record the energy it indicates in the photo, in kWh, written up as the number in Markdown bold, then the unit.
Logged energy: **25272** kWh
